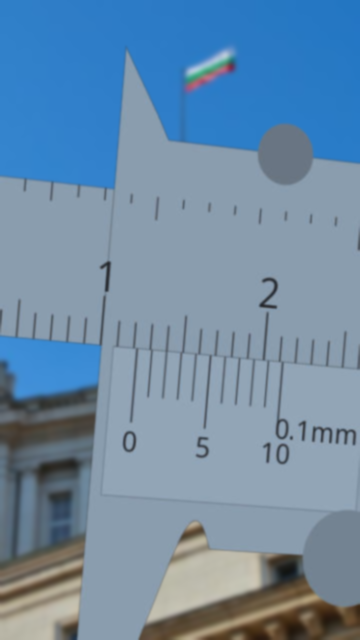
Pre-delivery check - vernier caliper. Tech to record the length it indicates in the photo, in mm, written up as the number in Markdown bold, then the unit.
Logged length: **12.2** mm
